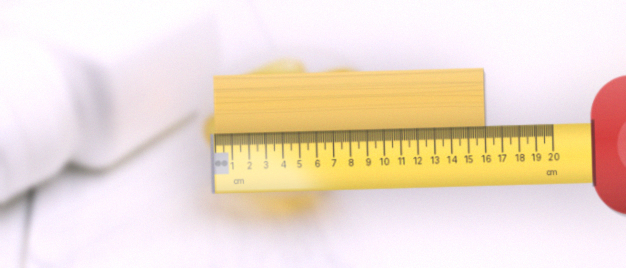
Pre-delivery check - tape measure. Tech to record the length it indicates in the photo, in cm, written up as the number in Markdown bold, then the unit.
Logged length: **16** cm
